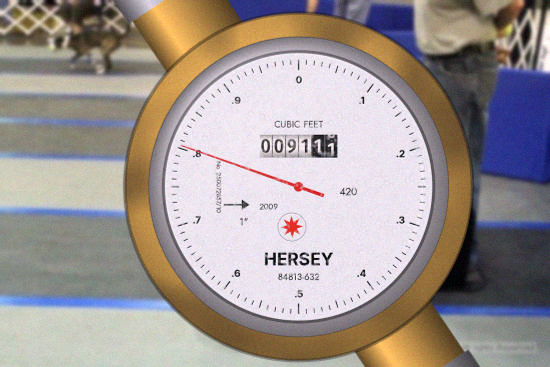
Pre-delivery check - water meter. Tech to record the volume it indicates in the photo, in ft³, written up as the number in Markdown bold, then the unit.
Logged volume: **9110.80** ft³
